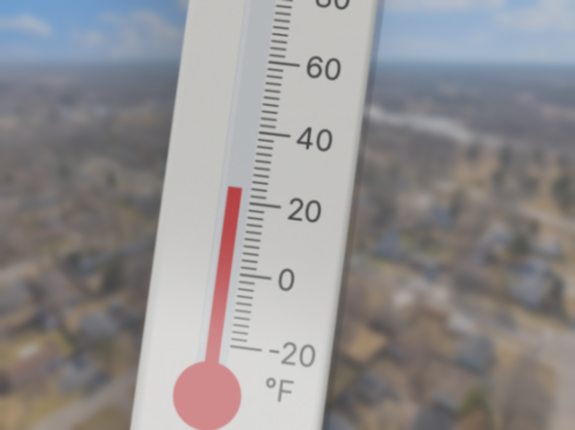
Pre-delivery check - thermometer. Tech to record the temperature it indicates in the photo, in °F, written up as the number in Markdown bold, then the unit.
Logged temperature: **24** °F
